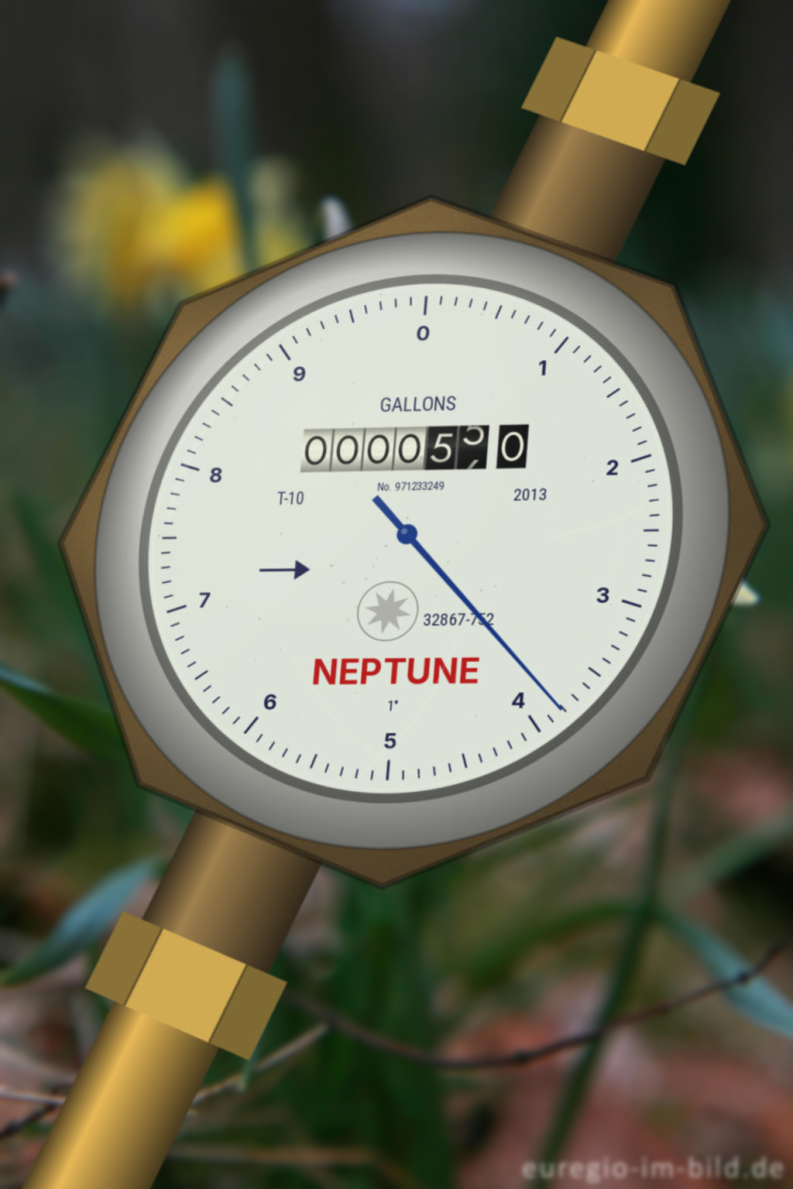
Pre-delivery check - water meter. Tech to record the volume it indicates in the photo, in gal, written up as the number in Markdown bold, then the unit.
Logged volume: **553.8** gal
